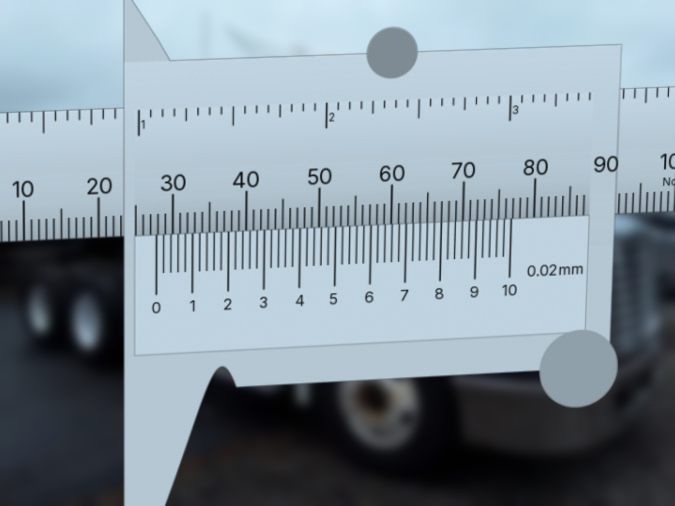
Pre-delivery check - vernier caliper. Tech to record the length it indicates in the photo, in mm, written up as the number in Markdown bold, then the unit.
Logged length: **27.8** mm
